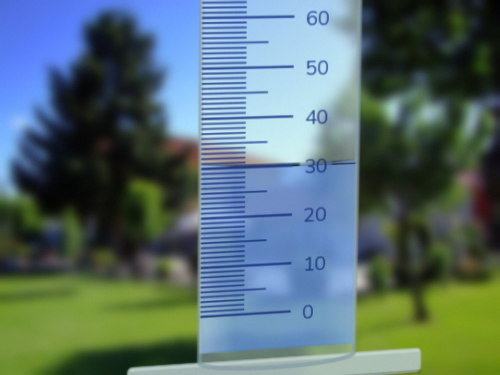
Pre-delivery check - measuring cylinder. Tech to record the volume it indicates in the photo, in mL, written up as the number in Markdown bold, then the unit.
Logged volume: **30** mL
